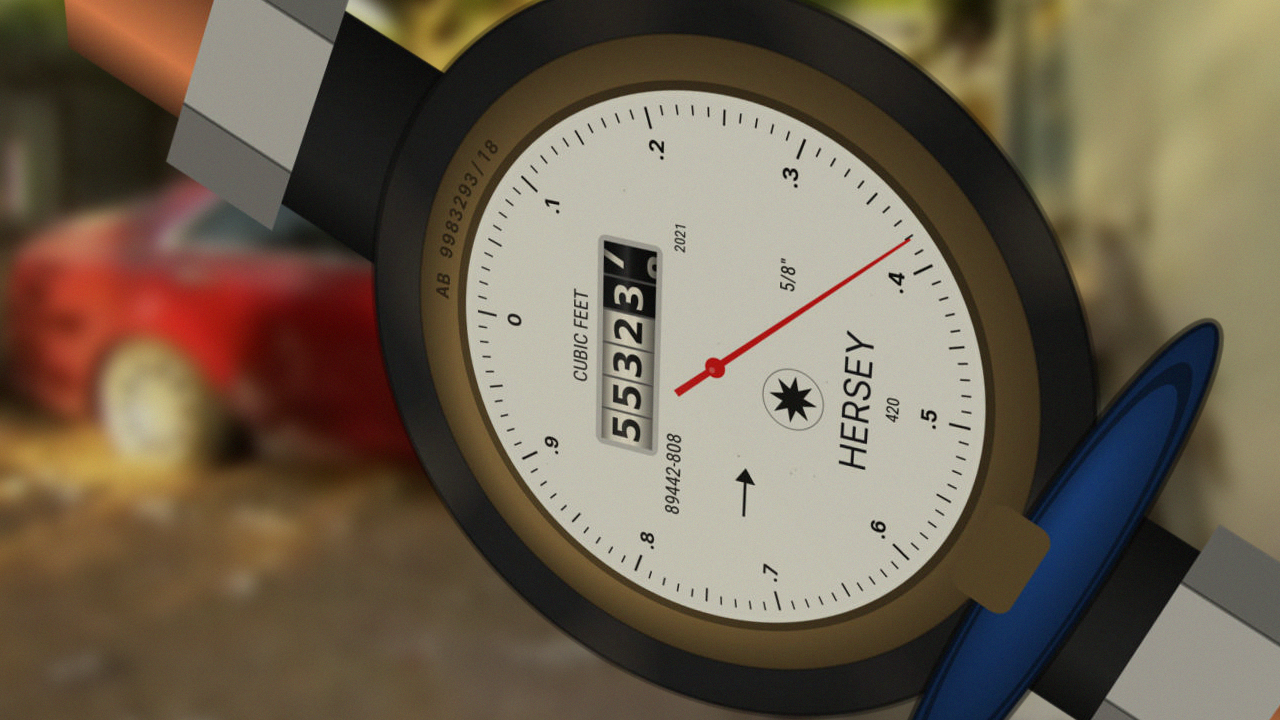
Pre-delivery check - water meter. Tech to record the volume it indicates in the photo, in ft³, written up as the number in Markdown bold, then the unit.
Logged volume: **553237.38** ft³
